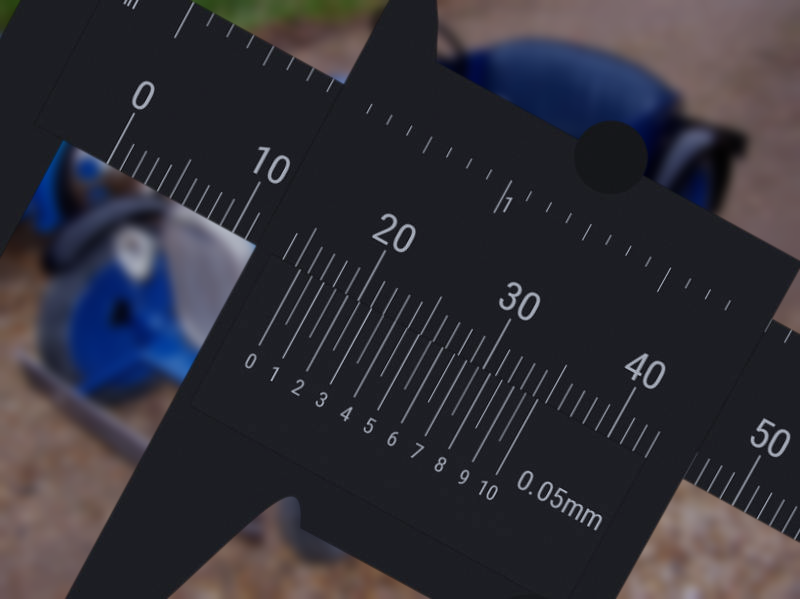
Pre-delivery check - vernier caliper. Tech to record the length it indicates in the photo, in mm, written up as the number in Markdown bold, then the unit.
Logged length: **15.4** mm
